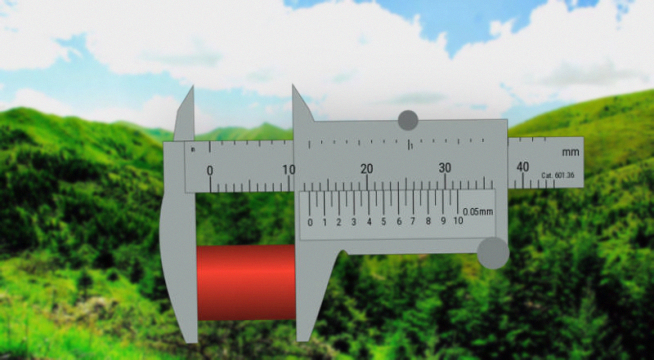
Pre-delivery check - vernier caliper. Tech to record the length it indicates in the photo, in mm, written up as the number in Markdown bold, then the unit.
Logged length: **12.6** mm
